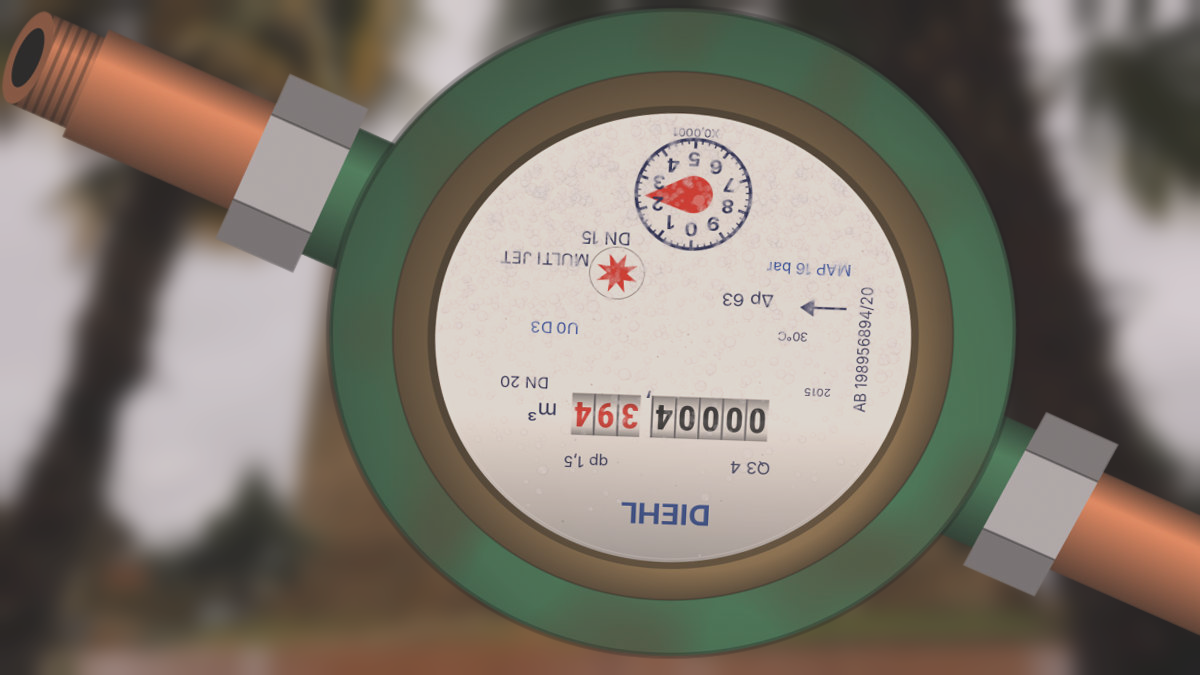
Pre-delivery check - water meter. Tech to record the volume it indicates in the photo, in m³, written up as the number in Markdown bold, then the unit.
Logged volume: **4.3942** m³
